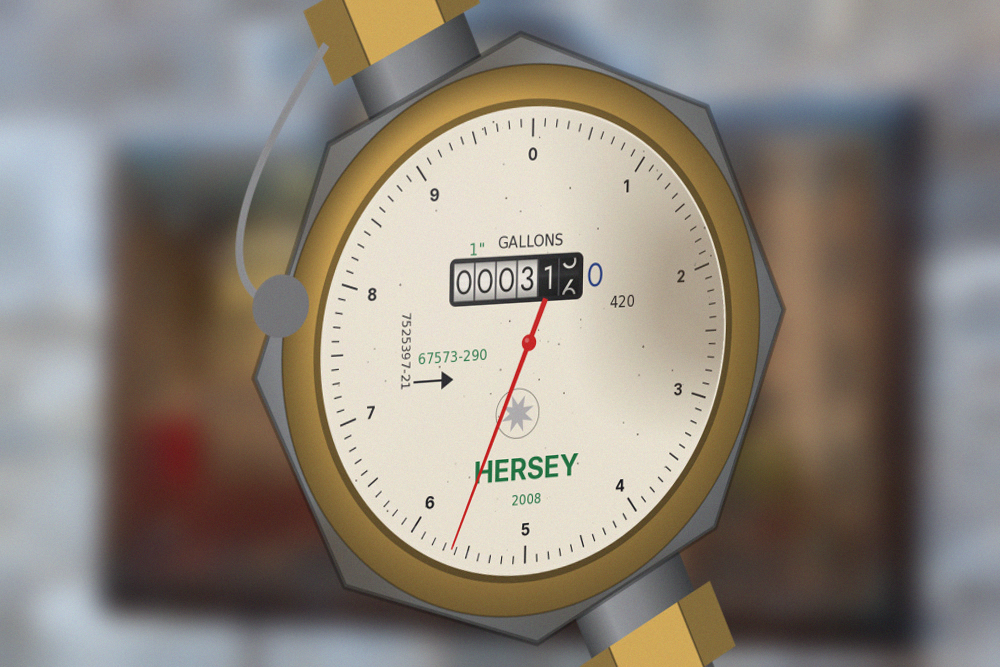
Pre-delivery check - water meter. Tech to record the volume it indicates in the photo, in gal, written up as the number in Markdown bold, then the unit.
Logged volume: **3155.6** gal
